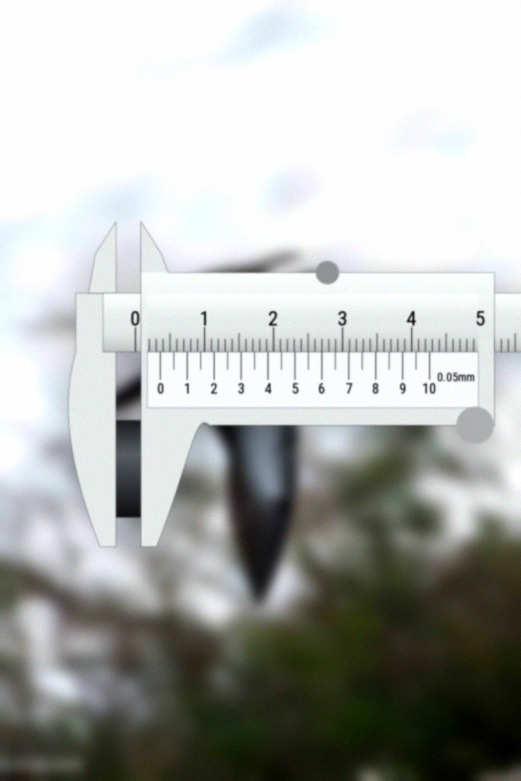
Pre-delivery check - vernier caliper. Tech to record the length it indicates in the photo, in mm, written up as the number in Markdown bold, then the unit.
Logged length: **3.6** mm
